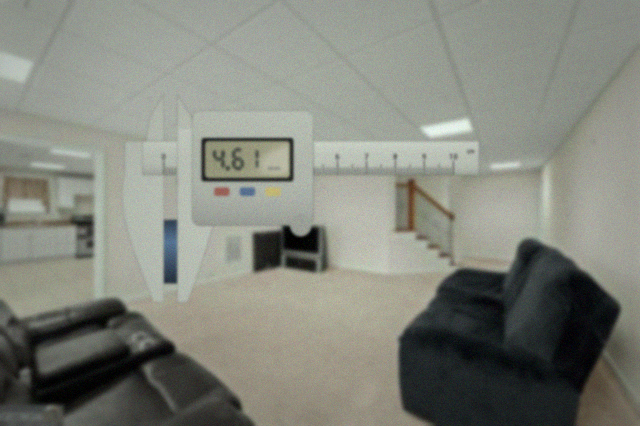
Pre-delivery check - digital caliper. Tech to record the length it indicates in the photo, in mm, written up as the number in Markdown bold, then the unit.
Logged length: **4.61** mm
